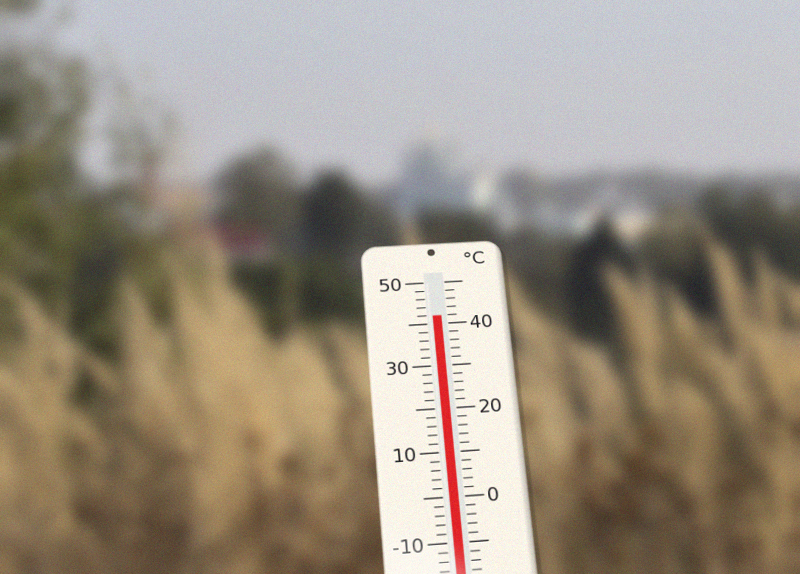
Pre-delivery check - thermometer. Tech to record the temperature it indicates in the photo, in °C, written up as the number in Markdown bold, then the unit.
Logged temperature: **42** °C
